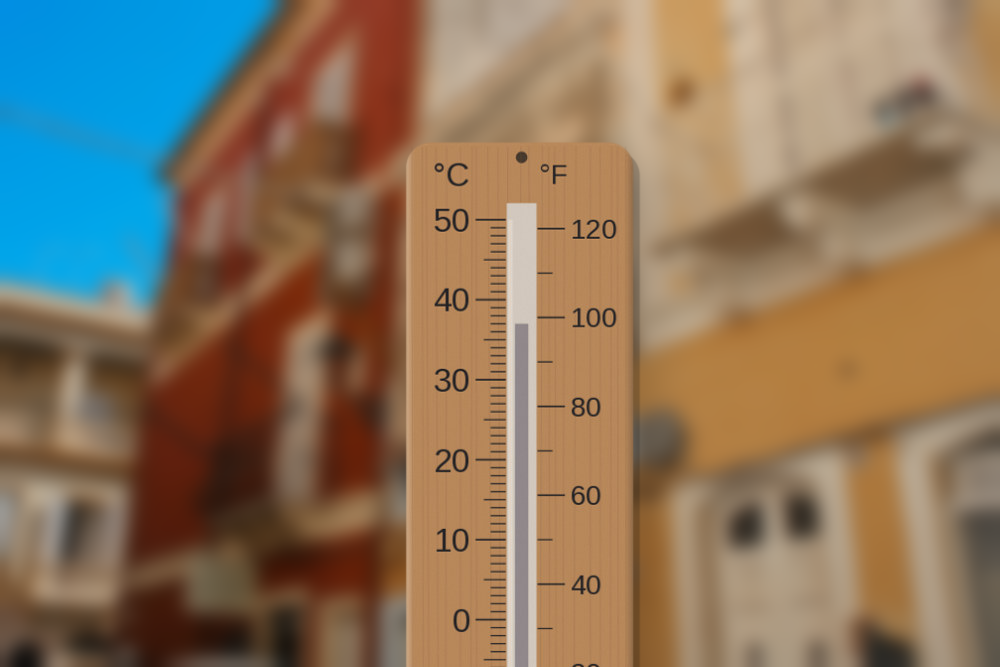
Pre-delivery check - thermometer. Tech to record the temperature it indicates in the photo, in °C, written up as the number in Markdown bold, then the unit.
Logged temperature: **37** °C
